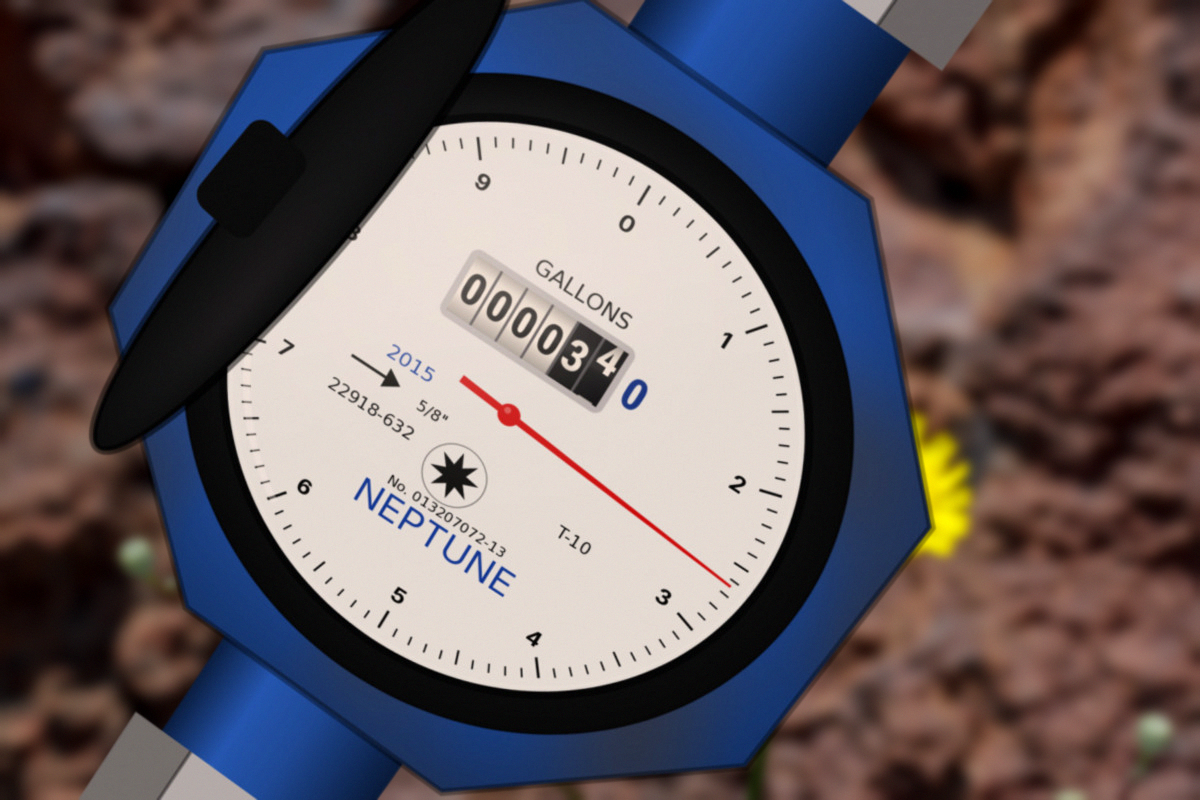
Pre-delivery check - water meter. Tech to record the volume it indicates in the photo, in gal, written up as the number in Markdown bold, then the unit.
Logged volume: **342.6** gal
